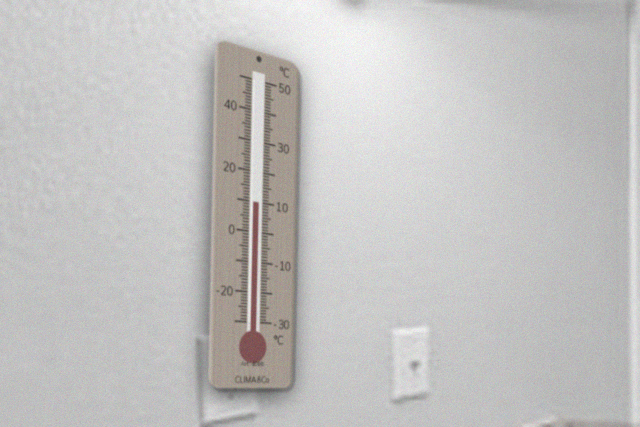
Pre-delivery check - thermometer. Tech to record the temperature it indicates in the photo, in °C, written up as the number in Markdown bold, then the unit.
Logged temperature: **10** °C
